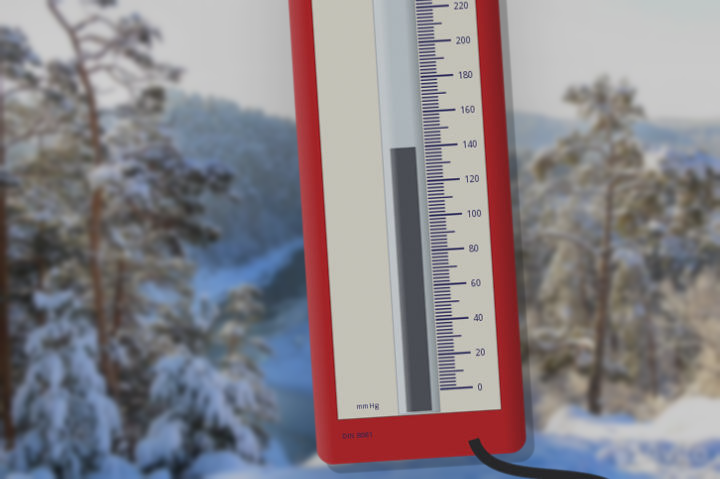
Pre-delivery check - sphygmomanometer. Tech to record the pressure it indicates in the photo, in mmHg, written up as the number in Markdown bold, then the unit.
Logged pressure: **140** mmHg
